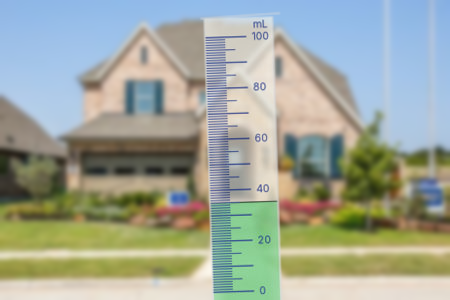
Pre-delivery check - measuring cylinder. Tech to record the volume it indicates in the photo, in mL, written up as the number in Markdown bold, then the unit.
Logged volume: **35** mL
